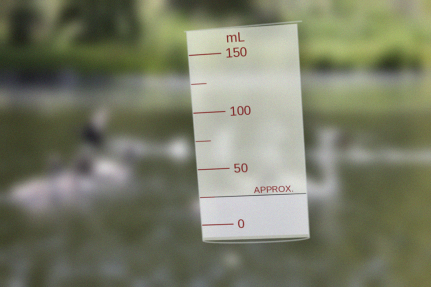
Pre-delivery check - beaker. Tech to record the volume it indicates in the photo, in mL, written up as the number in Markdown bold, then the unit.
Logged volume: **25** mL
